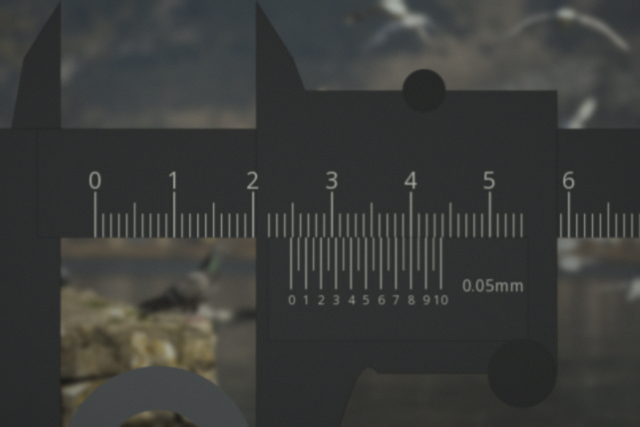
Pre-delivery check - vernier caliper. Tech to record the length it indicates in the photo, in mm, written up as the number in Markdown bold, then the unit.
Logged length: **24.8** mm
